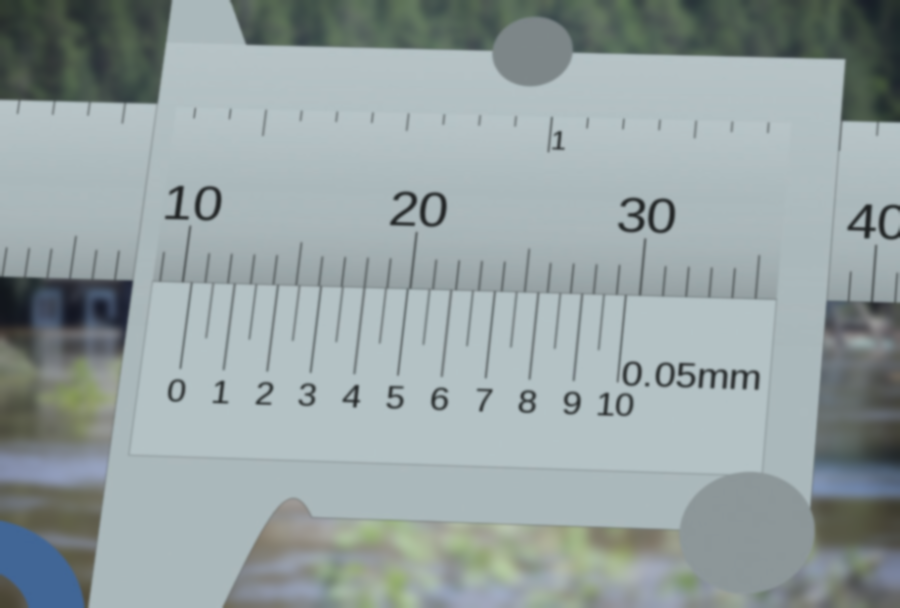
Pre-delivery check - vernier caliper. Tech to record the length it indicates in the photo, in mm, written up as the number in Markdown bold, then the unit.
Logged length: **10.4** mm
